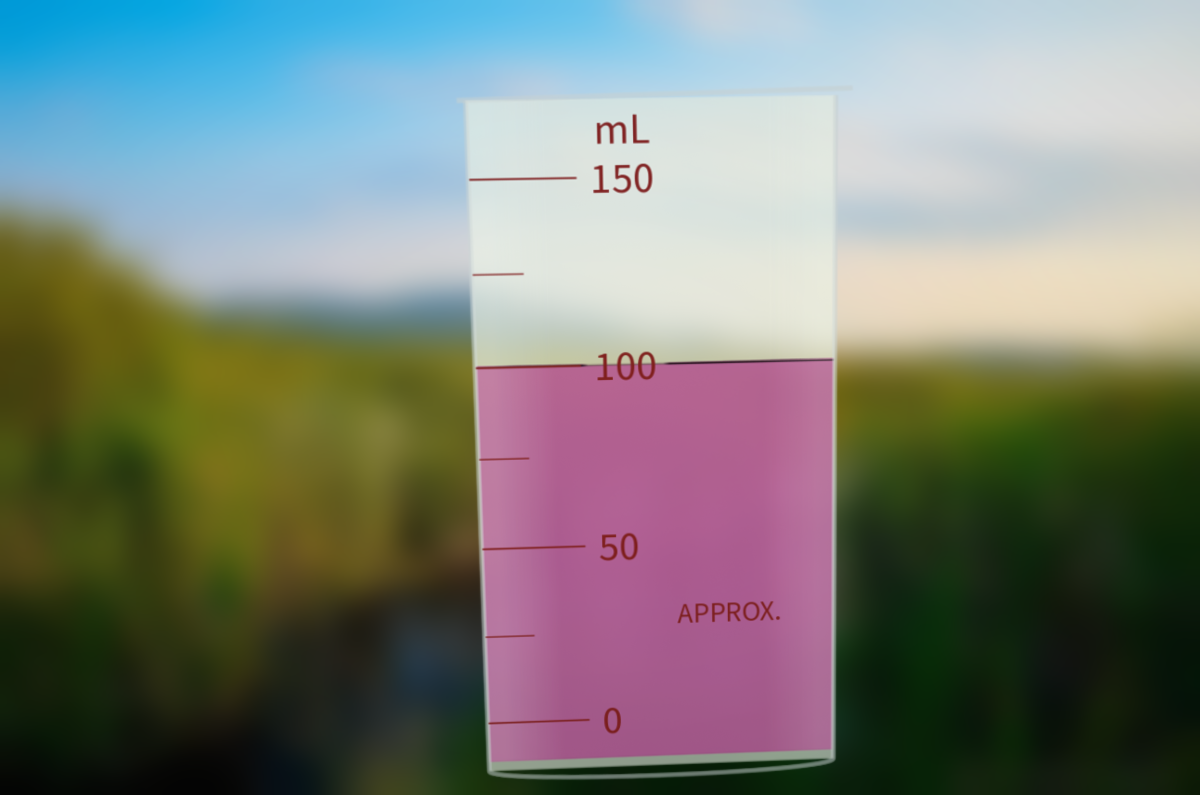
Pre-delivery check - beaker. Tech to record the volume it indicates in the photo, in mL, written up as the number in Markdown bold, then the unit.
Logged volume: **100** mL
